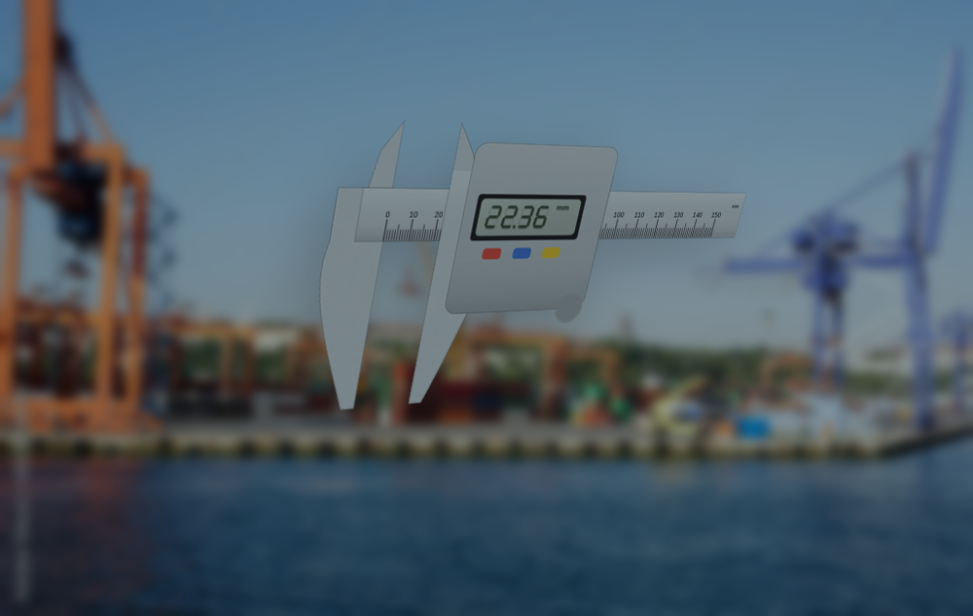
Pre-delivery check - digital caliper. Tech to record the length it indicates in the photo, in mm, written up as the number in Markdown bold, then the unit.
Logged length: **22.36** mm
